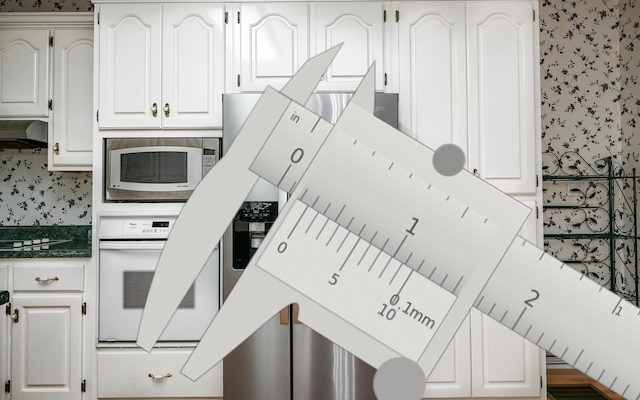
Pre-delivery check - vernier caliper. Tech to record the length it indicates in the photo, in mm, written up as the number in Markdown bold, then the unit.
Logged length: **2.7** mm
